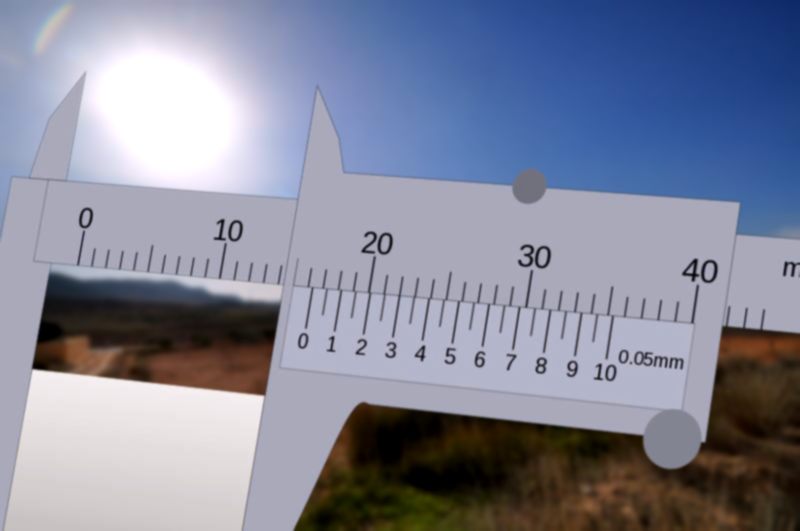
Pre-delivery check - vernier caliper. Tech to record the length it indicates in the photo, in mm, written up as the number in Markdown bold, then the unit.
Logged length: **16.3** mm
